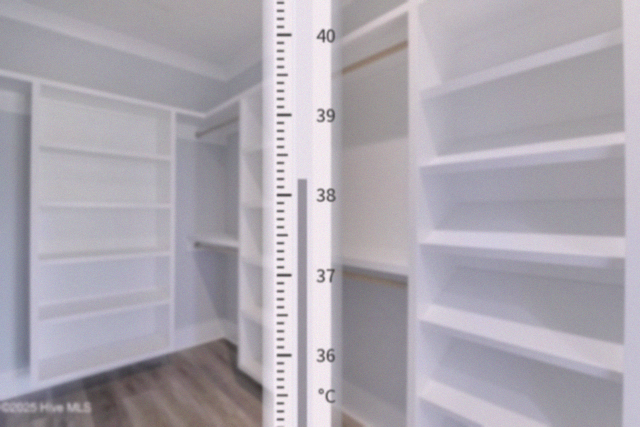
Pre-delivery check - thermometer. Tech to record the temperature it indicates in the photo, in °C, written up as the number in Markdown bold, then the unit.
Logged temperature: **38.2** °C
